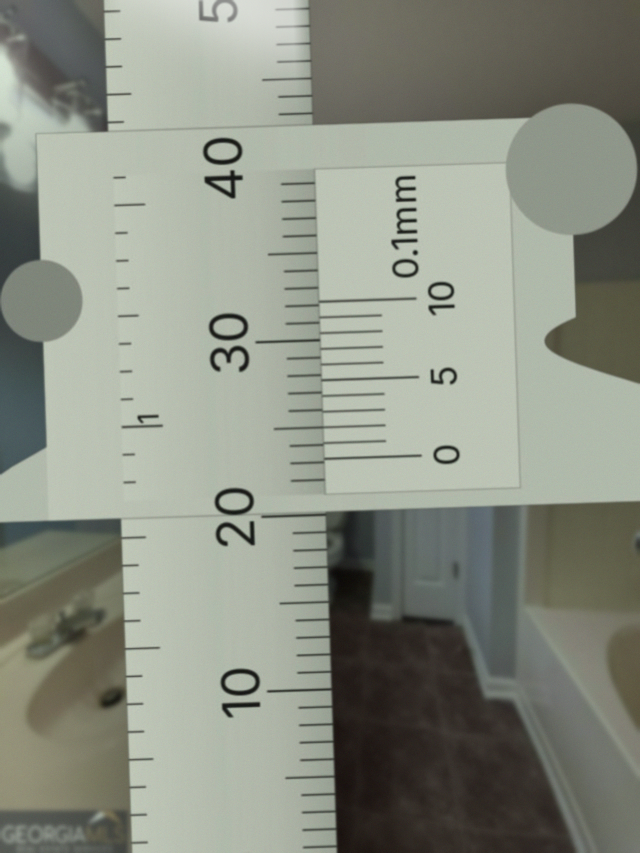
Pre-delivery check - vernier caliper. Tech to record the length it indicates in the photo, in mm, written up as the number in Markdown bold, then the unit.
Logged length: **23.2** mm
